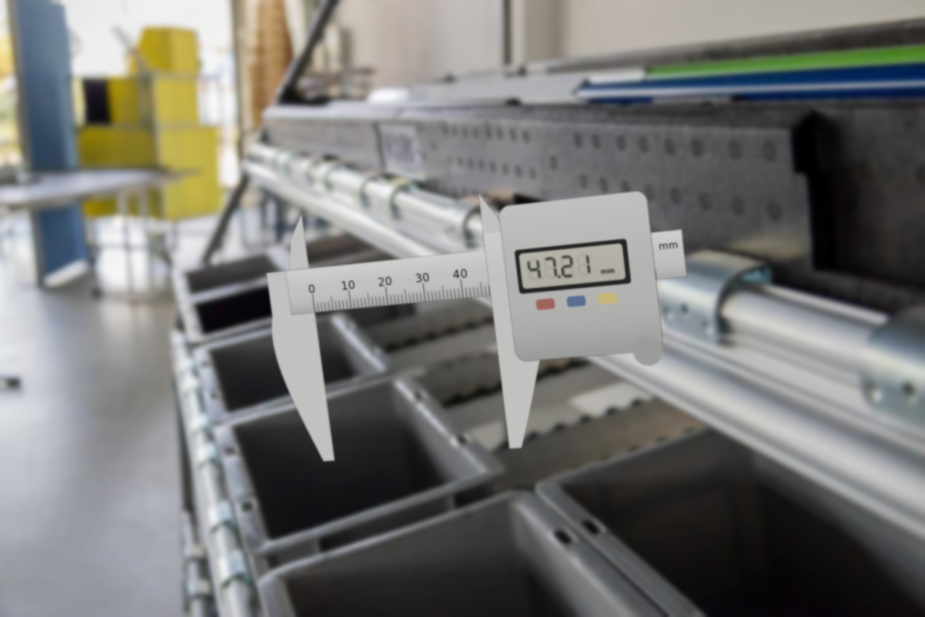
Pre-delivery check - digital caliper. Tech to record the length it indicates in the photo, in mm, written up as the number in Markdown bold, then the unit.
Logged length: **47.21** mm
